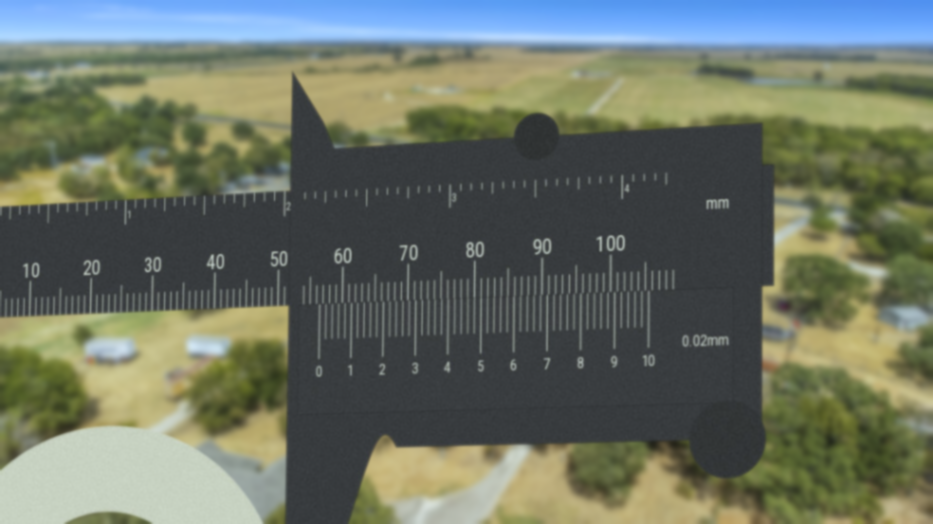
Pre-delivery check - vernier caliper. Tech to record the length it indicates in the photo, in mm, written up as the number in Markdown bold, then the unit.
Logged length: **56.5** mm
